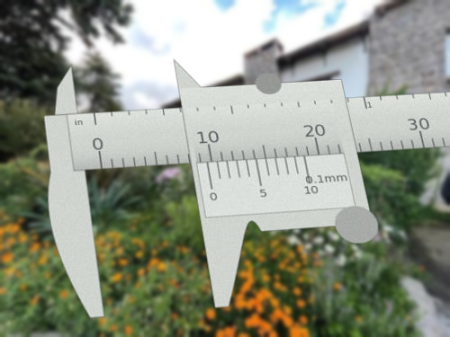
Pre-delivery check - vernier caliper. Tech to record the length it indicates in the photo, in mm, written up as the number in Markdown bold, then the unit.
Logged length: **9.6** mm
